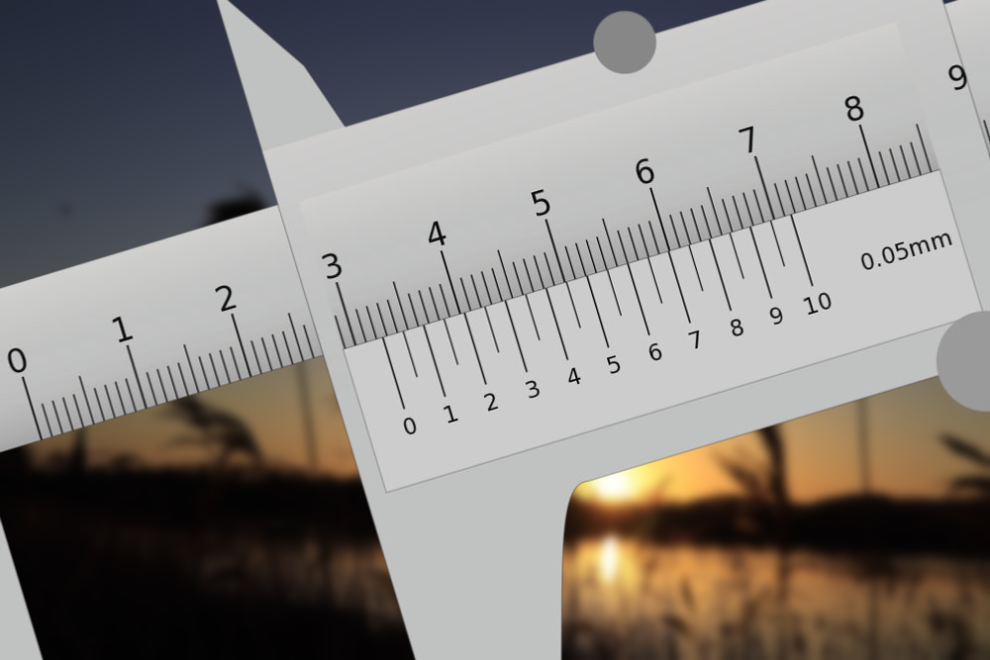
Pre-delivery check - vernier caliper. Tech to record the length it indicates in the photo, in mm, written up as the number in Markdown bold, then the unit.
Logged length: **32.6** mm
